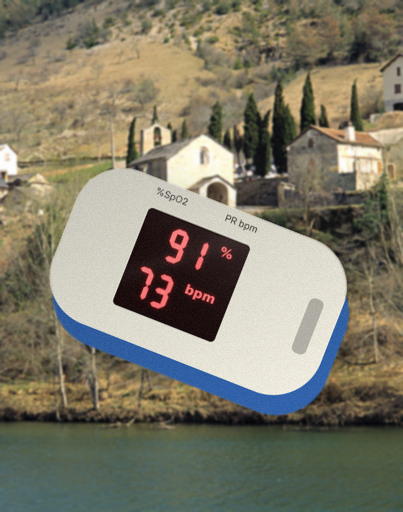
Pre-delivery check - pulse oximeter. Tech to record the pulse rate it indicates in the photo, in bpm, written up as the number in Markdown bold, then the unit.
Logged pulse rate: **73** bpm
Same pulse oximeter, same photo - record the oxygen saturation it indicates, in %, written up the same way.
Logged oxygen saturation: **91** %
